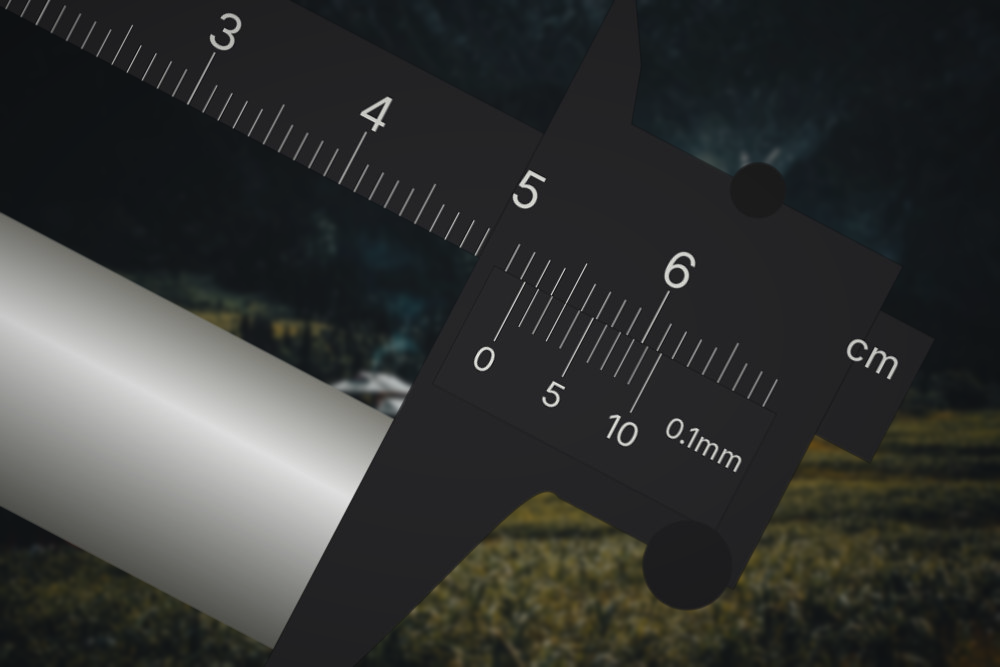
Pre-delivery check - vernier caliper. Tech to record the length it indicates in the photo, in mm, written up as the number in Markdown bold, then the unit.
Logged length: **52.3** mm
